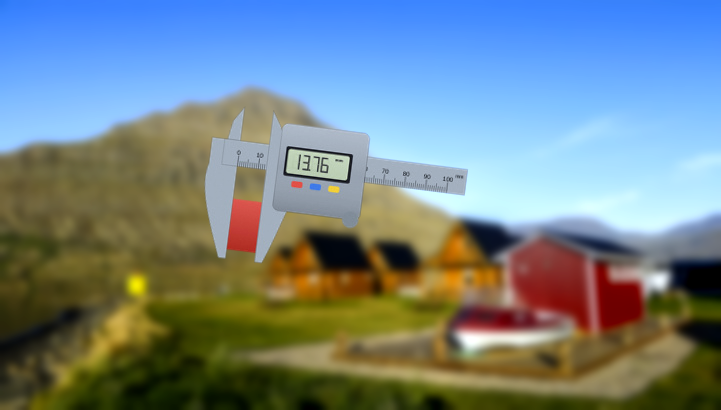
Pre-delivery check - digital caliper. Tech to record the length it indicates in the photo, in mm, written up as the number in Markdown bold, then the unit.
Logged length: **13.76** mm
